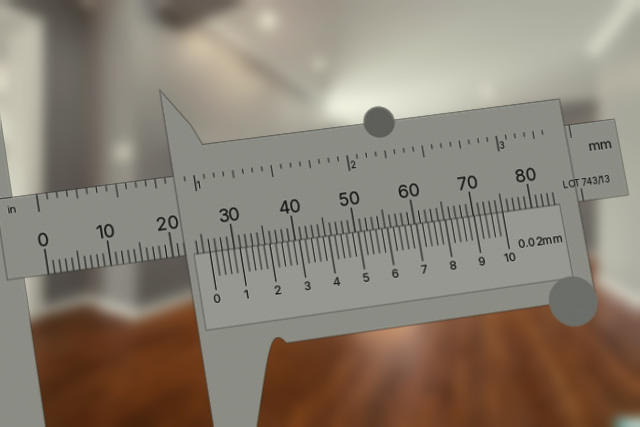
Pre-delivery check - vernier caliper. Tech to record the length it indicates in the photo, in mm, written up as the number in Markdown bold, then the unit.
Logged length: **26.0** mm
